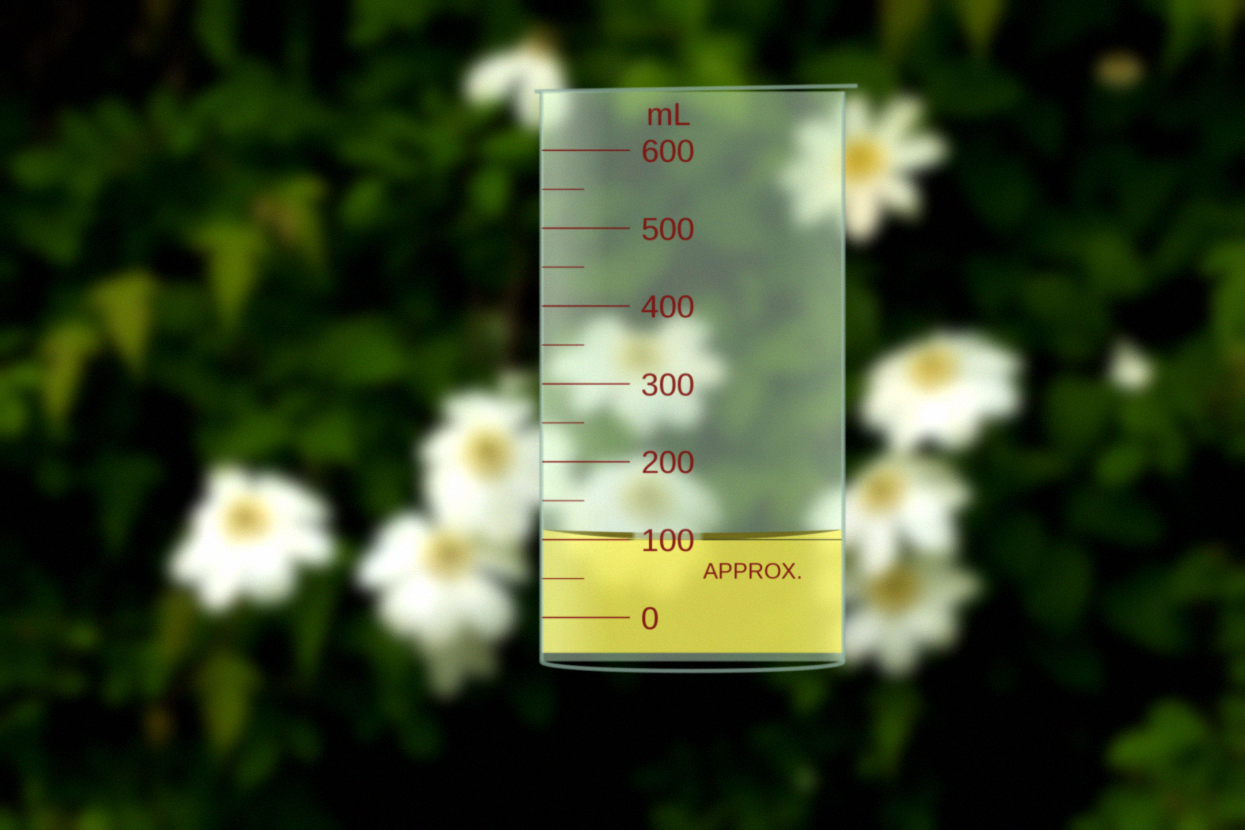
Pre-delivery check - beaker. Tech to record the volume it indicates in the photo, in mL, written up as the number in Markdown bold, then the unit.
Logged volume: **100** mL
